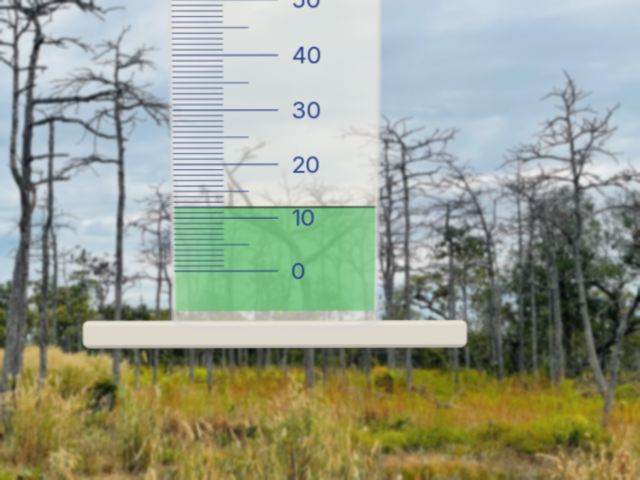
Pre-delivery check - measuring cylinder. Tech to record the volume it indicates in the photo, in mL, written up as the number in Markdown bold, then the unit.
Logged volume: **12** mL
